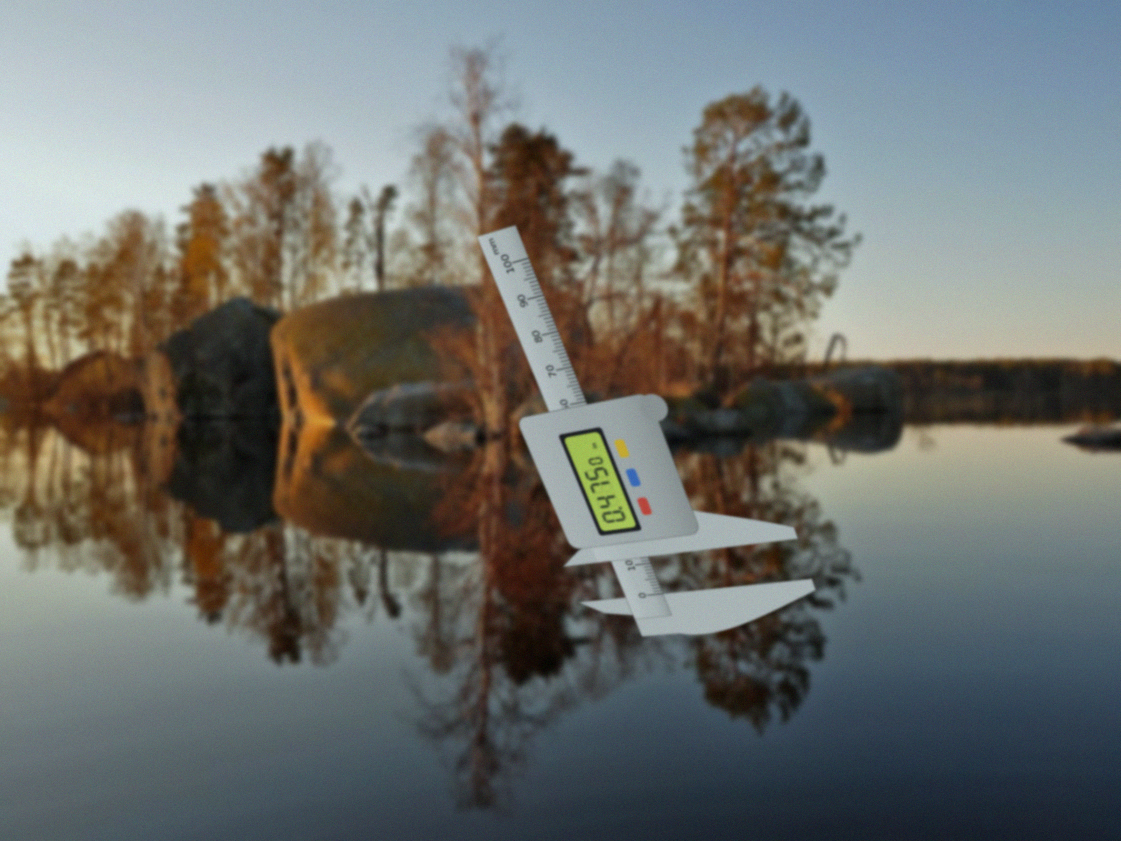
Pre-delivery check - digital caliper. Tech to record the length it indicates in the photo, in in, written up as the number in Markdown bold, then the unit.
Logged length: **0.4750** in
